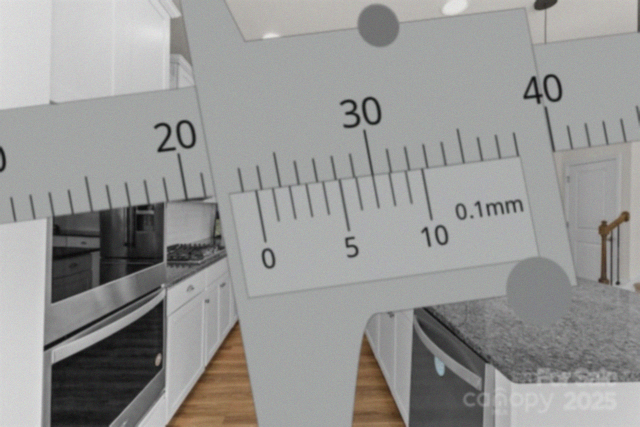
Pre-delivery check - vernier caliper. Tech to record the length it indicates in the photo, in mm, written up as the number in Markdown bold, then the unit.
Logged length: **23.7** mm
